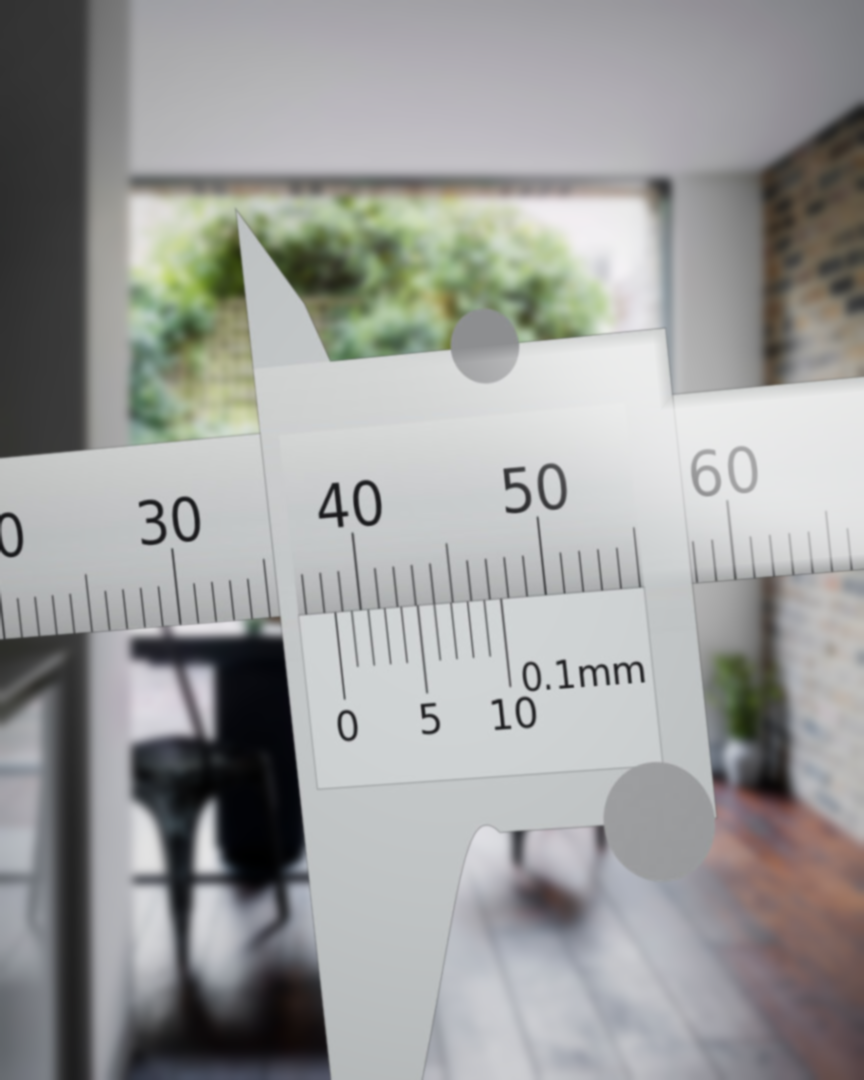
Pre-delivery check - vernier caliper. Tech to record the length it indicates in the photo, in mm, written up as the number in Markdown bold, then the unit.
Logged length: **38.6** mm
